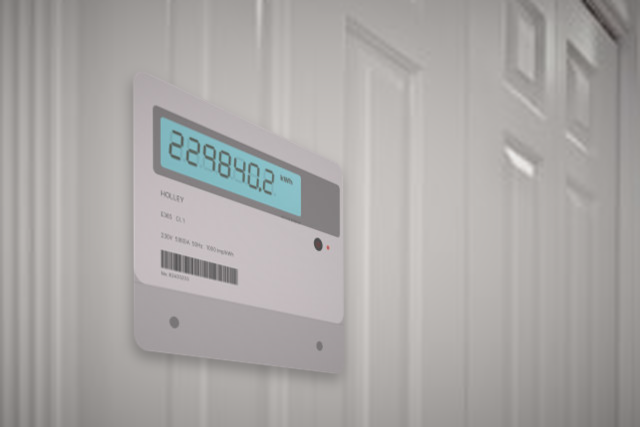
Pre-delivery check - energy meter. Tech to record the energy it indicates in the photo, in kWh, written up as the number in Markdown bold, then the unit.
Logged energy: **229840.2** kWh
